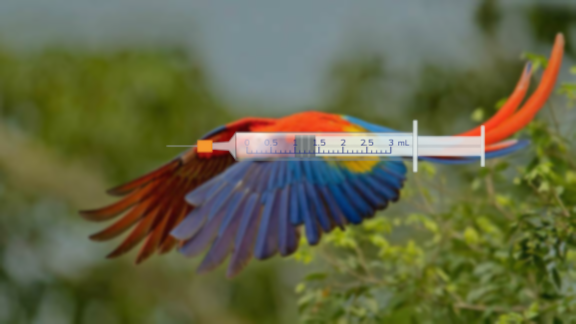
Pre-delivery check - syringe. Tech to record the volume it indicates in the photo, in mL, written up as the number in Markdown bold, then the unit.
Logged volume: **1** mL
